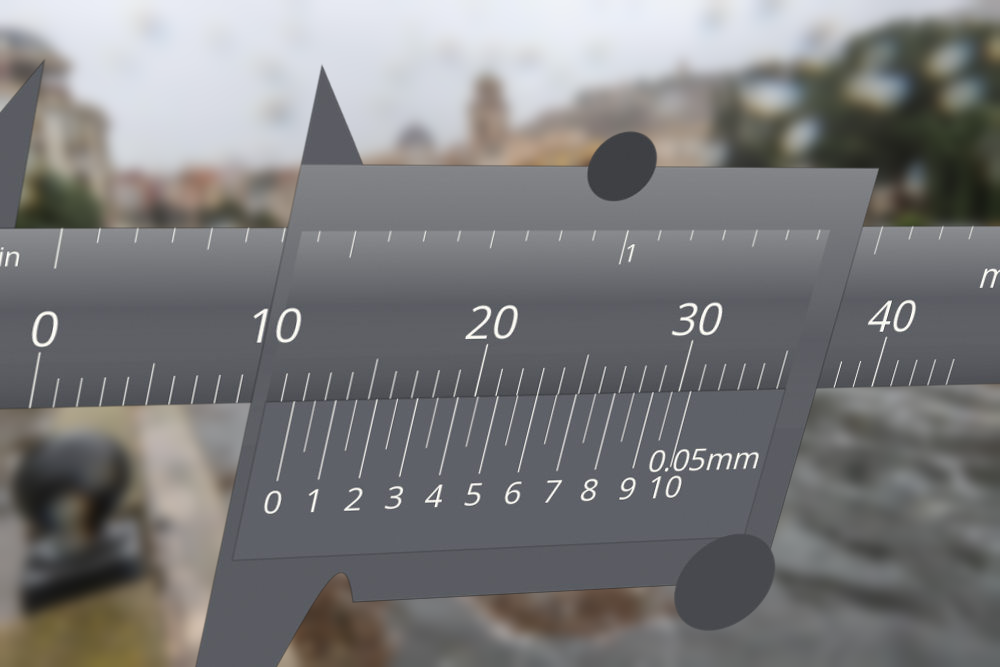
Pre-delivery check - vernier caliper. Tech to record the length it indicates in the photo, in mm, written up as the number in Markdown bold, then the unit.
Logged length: **11.6** mm
